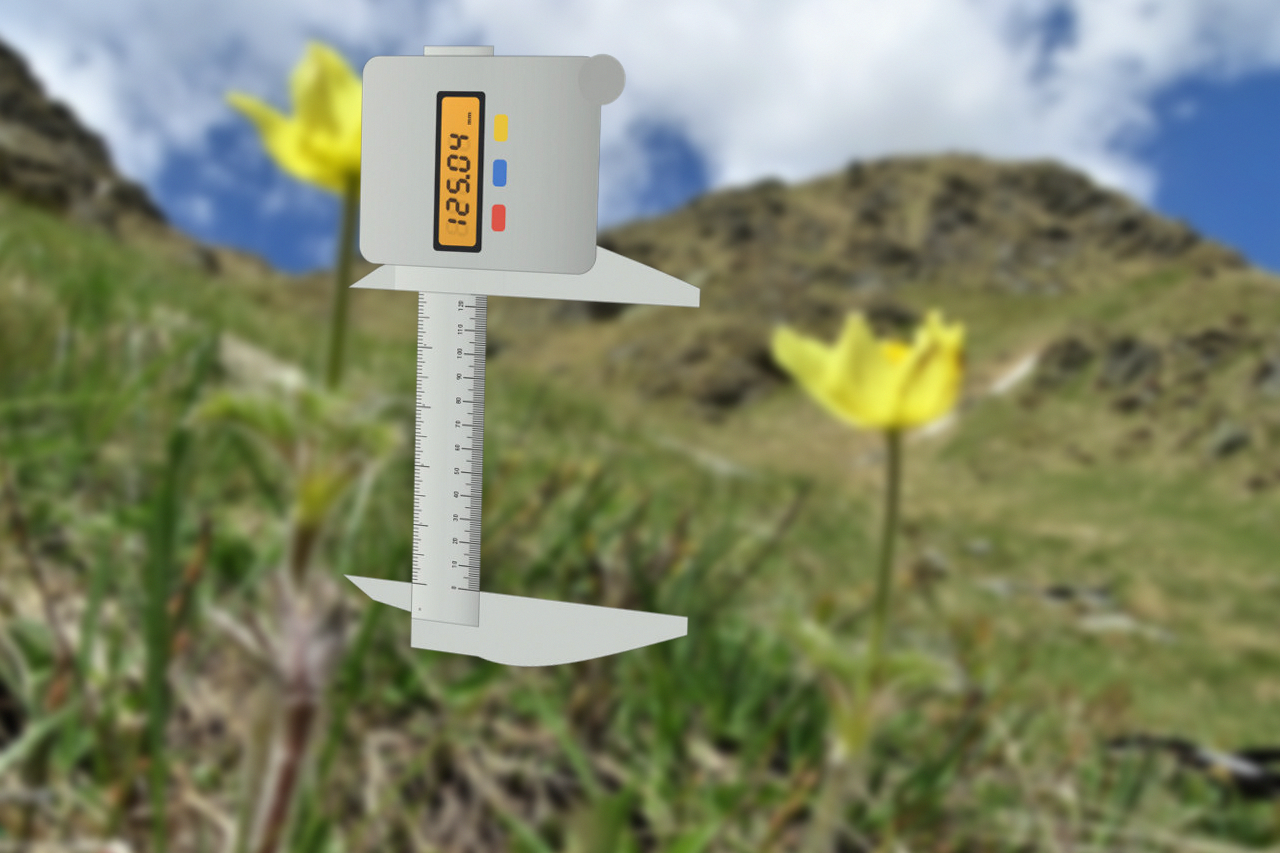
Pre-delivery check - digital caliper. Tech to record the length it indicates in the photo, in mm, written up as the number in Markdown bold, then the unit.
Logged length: **125.04** mm
